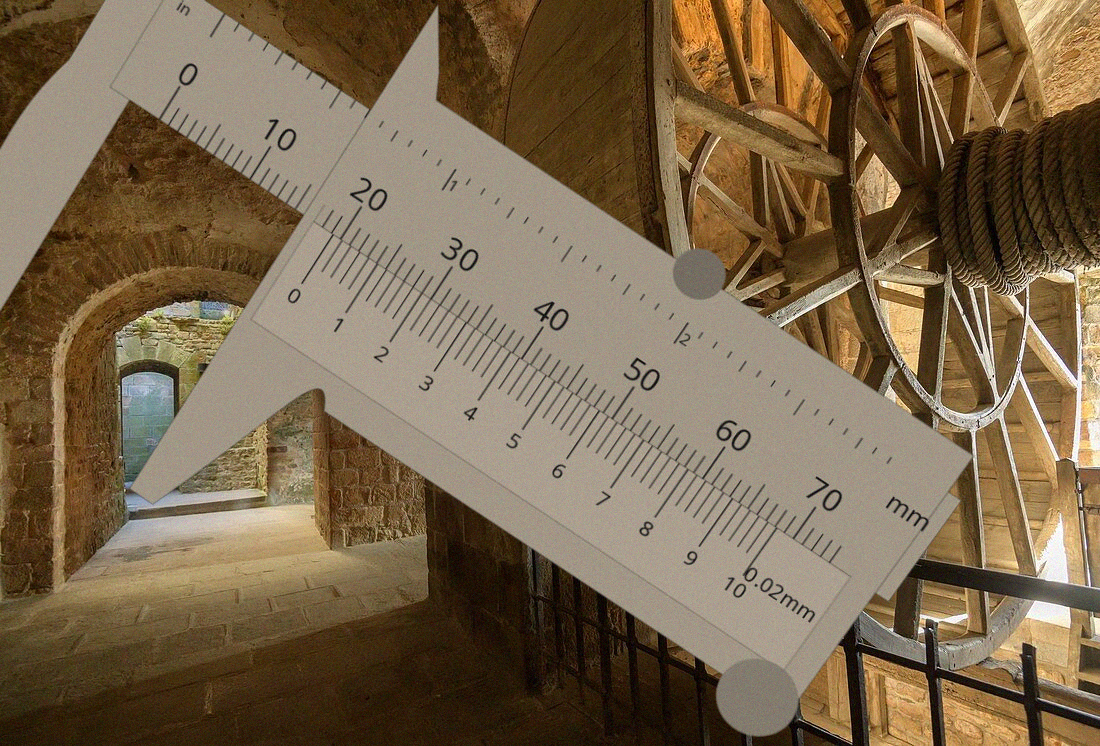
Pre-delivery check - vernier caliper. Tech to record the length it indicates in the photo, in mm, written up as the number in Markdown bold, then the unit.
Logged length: **19.2** mm
